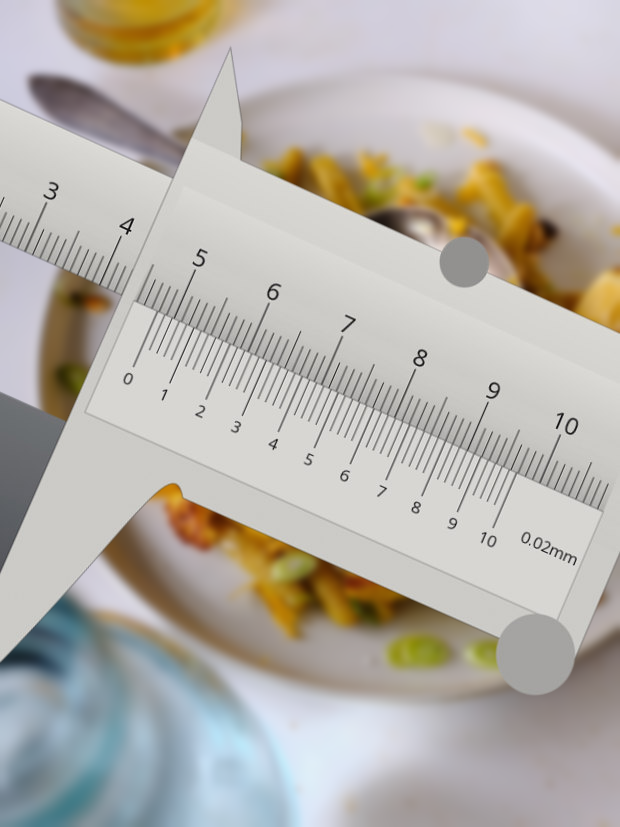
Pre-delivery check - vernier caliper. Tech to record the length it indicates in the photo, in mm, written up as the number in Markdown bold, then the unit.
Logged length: **47.8** mm
